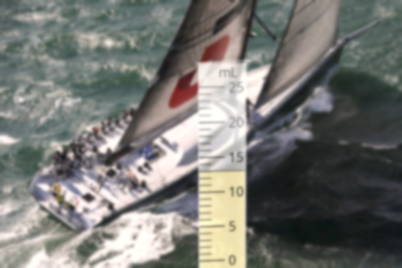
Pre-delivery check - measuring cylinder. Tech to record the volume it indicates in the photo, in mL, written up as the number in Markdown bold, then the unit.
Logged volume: **13** mL
